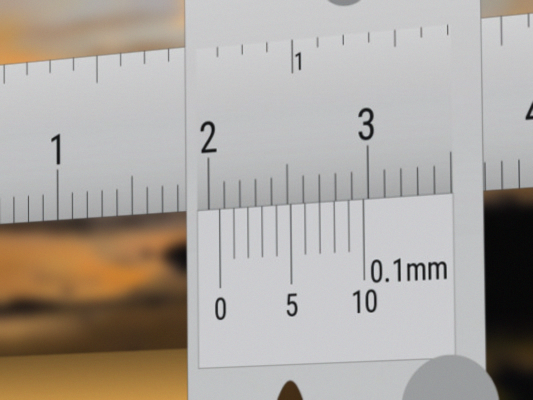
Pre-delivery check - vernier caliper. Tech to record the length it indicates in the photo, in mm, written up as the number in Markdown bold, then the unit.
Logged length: **20.7** mm
